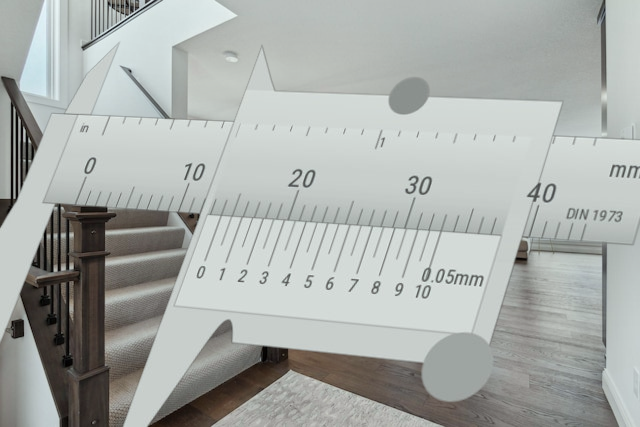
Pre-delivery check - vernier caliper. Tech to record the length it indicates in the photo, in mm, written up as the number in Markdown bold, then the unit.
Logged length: **14.0** mm
